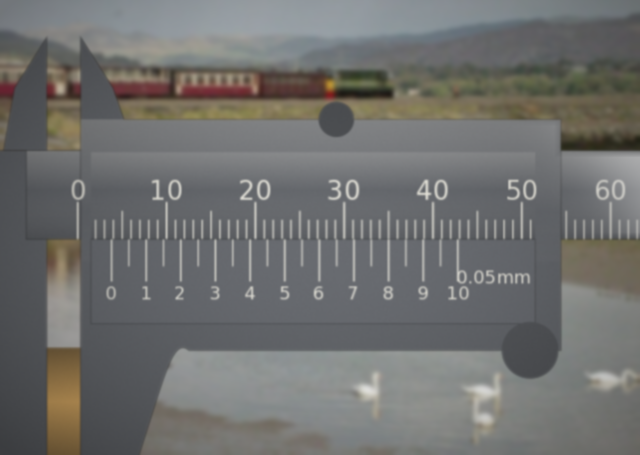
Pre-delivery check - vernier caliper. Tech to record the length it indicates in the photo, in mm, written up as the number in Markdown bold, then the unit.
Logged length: **3.8** mm
